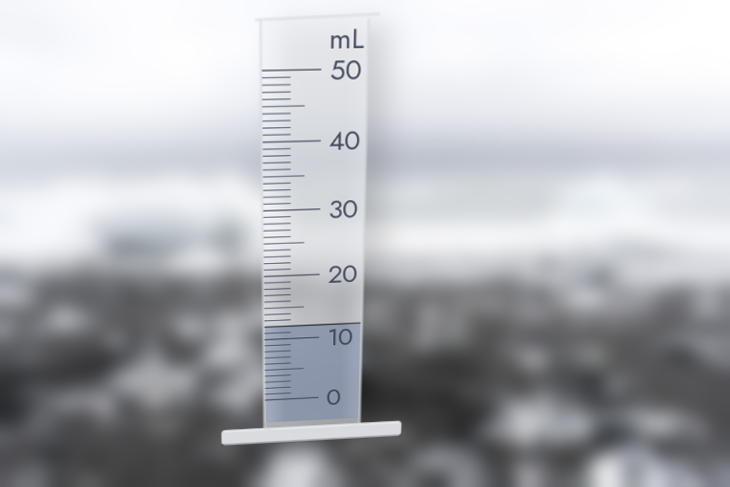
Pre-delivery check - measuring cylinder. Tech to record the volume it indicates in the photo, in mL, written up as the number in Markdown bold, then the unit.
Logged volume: **12** mL
